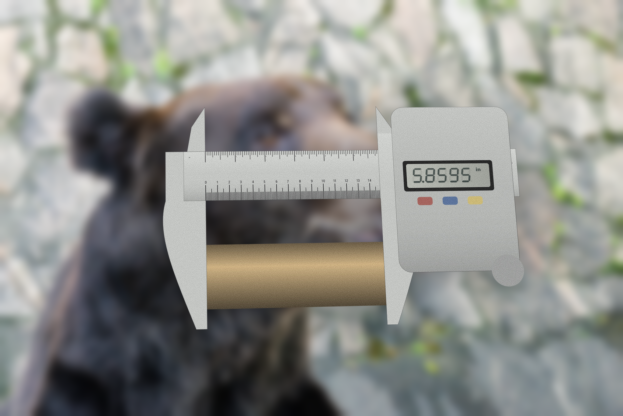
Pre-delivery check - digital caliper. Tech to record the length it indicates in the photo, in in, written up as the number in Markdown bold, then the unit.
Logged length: **5.8595** in
